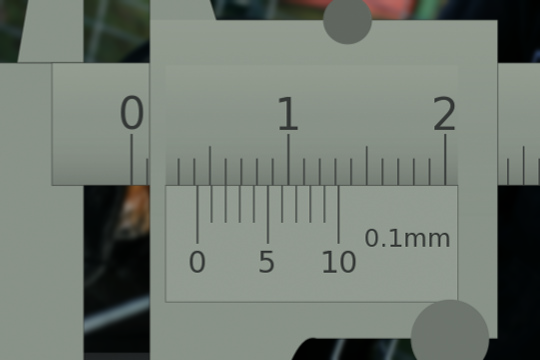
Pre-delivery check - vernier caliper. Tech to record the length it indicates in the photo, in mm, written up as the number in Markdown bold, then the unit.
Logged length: **4.2** mm
